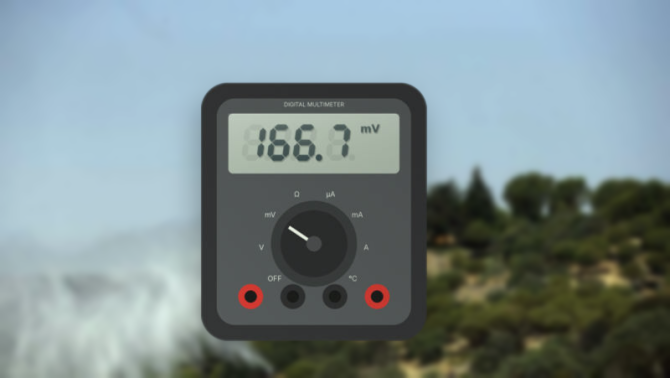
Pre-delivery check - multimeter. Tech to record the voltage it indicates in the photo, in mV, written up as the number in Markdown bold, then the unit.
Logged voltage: **166.7** mV
